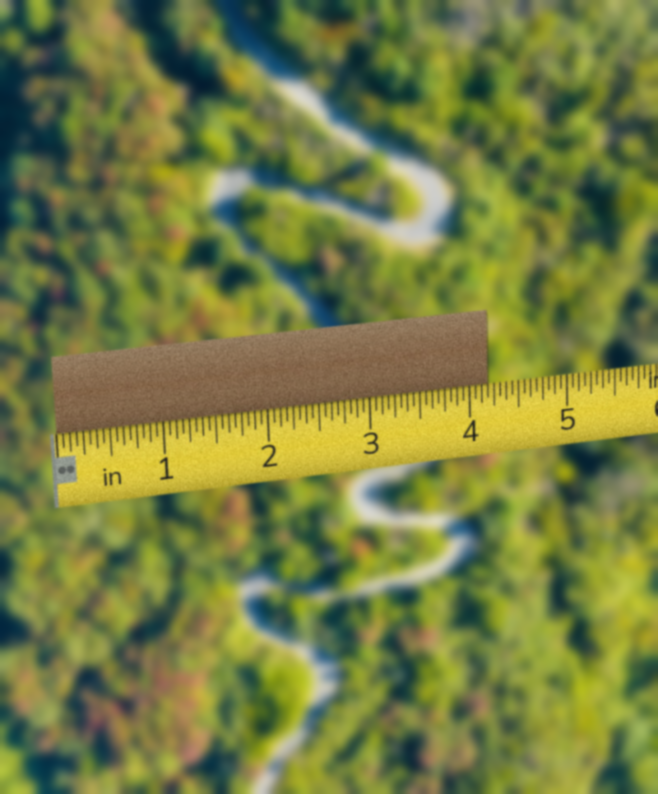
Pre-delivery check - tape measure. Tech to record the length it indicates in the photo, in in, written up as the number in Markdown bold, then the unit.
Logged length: **4.1875** in
